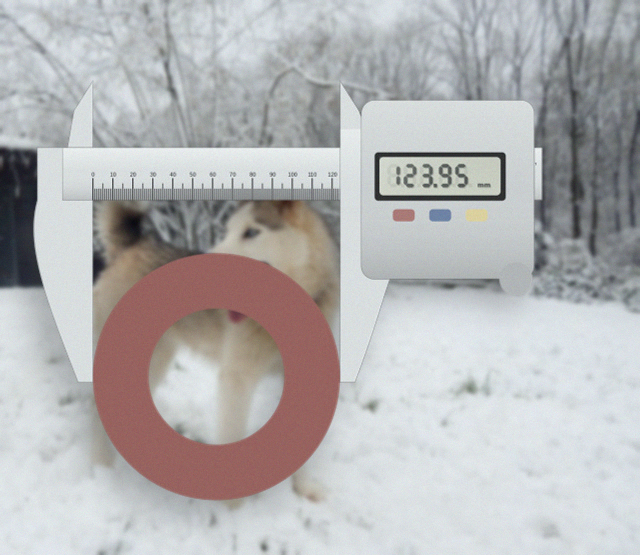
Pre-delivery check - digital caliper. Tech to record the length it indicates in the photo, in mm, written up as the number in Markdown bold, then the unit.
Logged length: **123.95** mm
